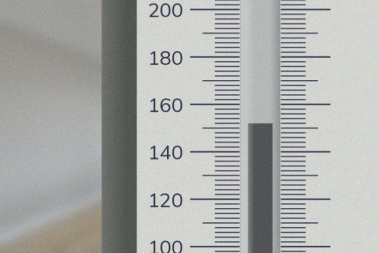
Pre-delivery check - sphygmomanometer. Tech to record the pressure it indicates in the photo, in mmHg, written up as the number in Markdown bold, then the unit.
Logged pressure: **152** mmHg
